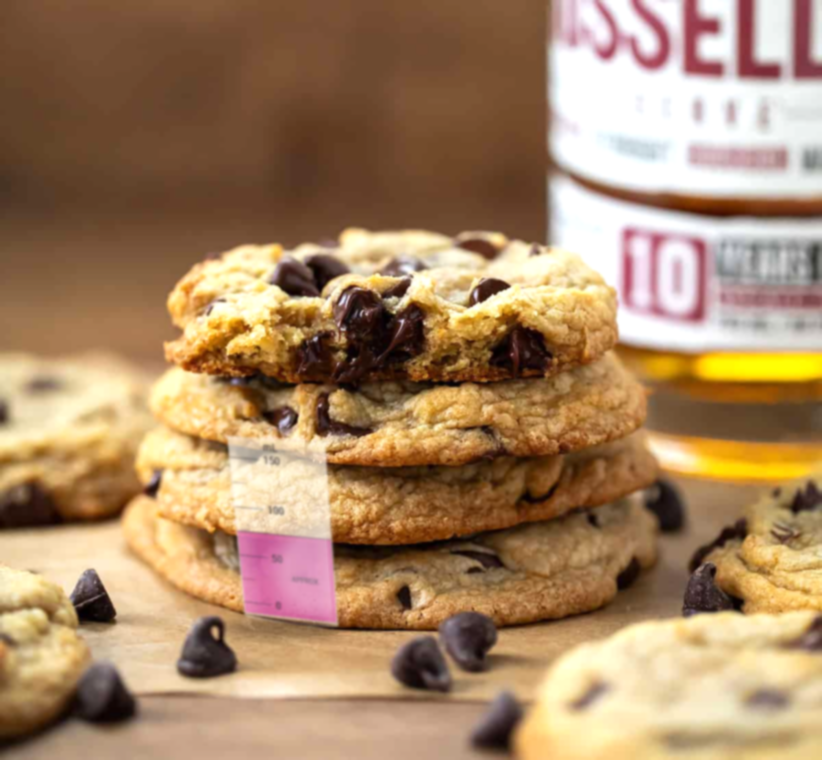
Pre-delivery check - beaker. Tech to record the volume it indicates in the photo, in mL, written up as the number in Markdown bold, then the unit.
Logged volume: **75** mL
